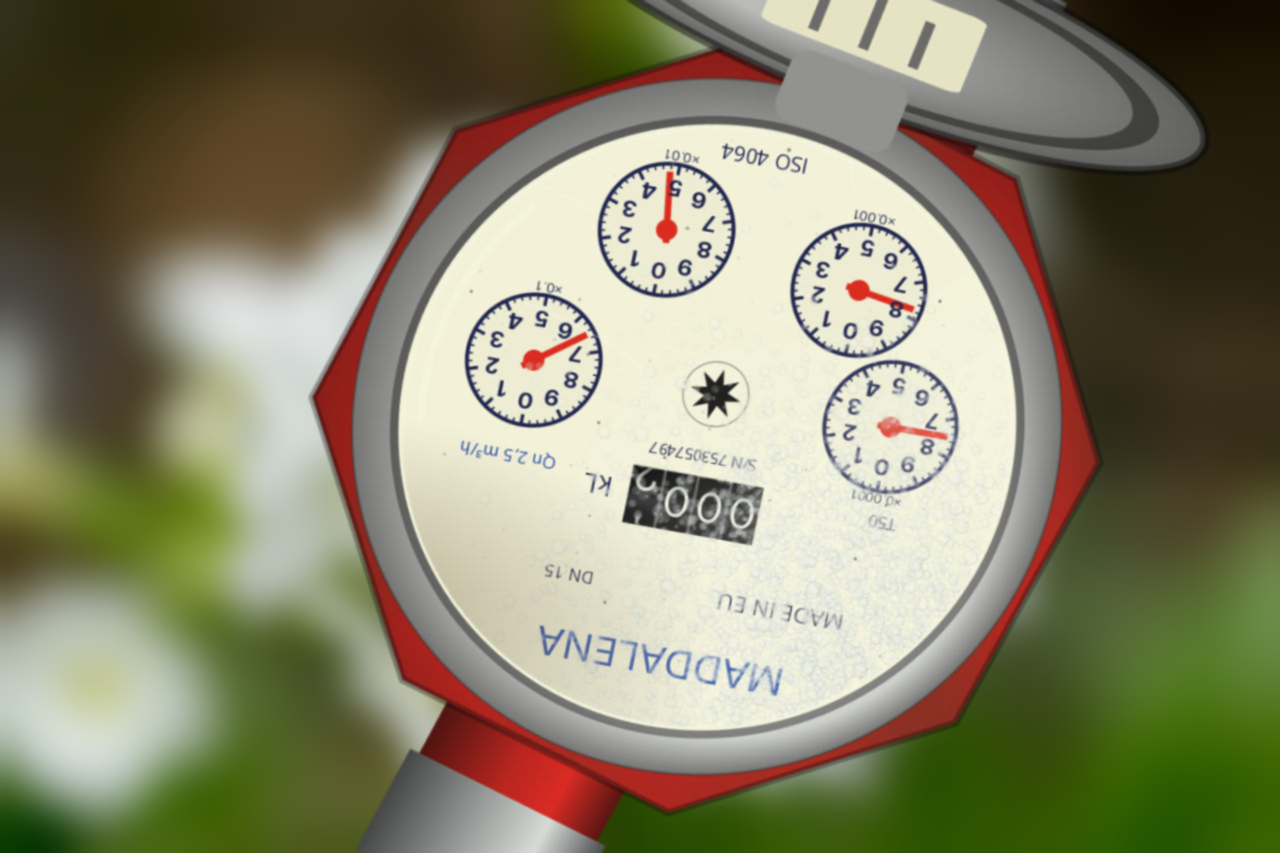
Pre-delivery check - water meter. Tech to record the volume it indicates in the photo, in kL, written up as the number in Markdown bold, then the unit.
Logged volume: **1.6477** kL
